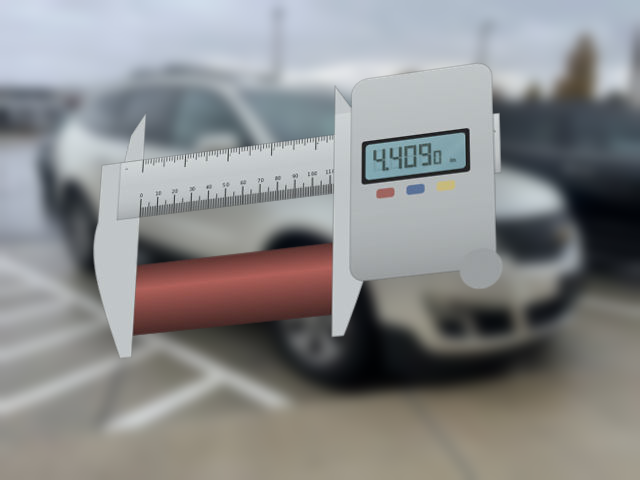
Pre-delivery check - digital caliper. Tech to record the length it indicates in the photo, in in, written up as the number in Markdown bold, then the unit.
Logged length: **4.4090** in
